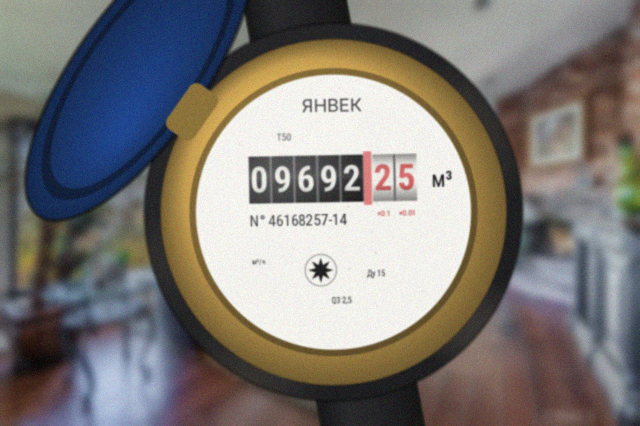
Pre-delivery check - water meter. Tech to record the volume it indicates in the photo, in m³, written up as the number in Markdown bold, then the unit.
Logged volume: **9692.25** m³
